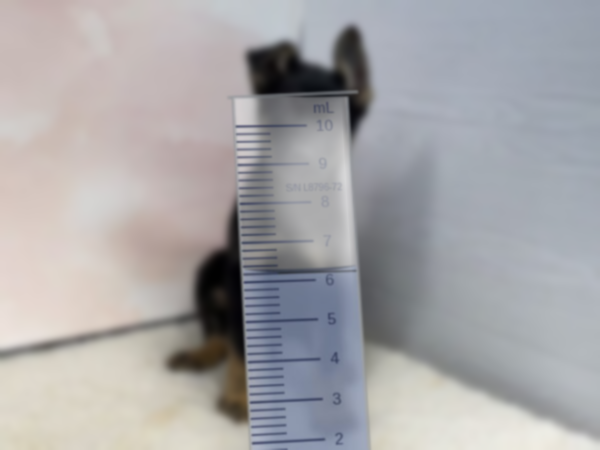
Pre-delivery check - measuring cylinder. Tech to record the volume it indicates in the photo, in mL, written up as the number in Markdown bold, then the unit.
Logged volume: **6.2** mL
